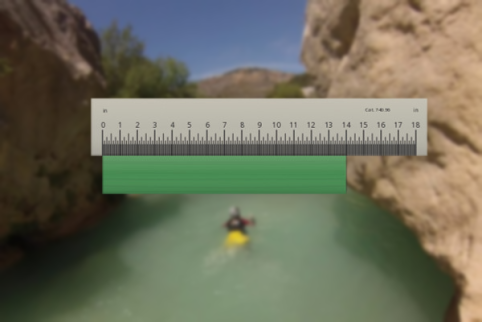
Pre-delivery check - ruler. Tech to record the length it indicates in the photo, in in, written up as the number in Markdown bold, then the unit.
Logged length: **14** in
